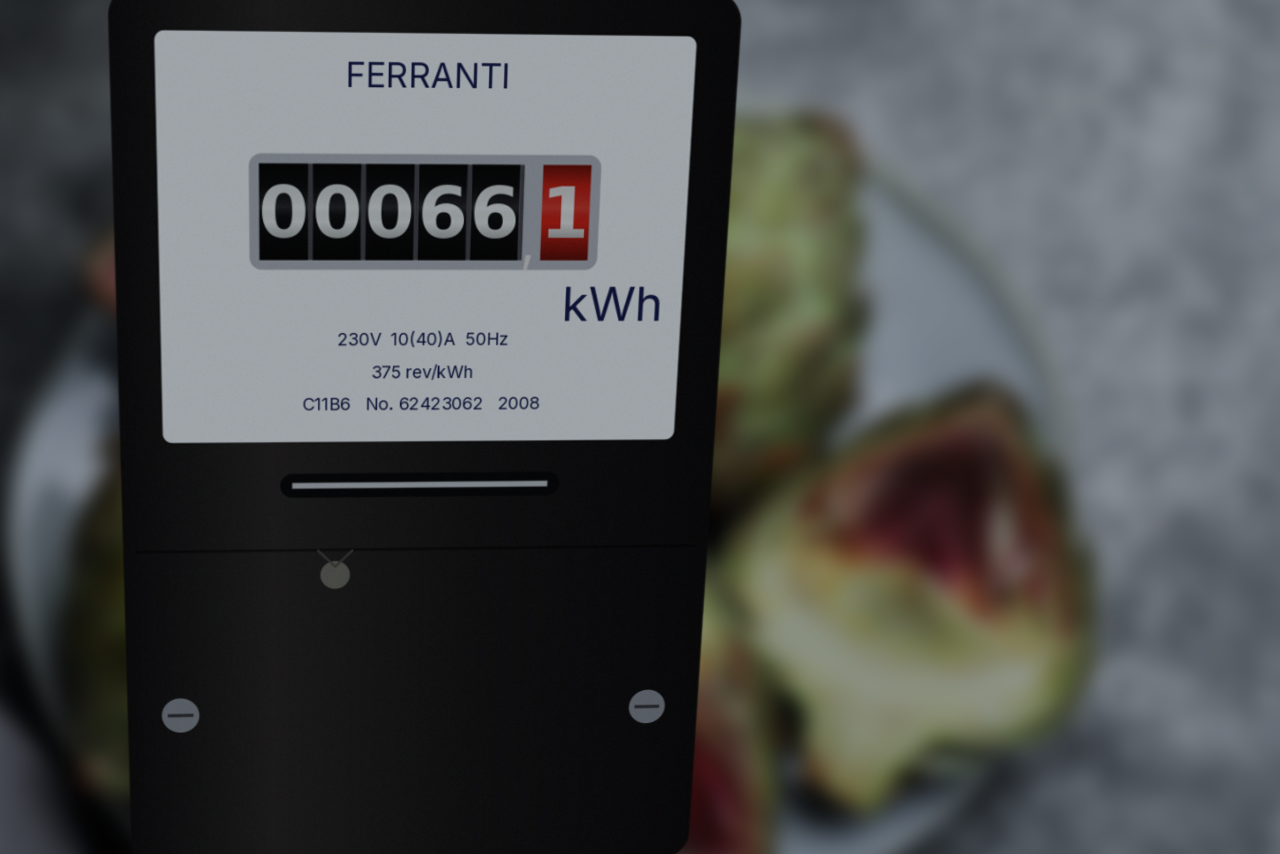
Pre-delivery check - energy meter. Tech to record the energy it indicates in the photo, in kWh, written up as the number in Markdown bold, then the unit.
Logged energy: **66.1** kWh
